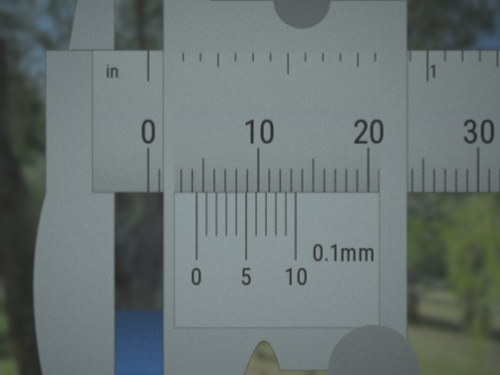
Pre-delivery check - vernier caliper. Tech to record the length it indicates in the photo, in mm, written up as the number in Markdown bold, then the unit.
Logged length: **4.4** mm
